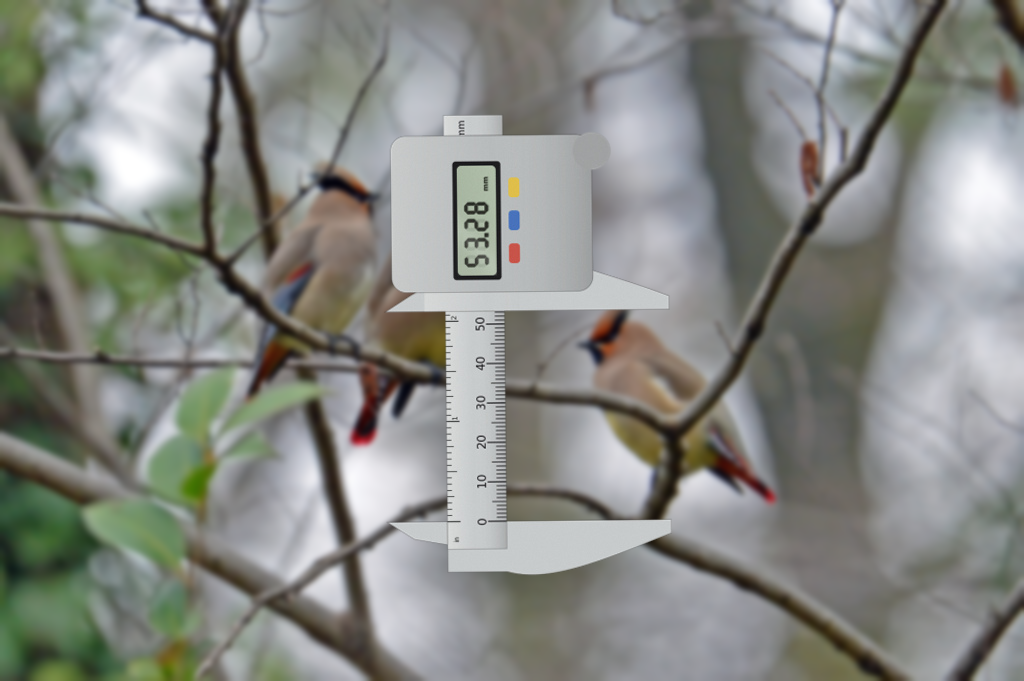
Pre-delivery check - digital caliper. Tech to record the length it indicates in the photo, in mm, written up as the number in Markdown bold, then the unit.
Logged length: **53.28** mm
